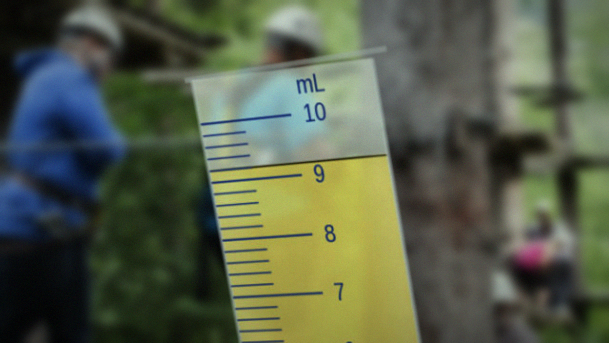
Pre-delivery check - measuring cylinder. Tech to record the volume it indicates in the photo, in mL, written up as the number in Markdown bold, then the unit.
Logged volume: **9.2** mL
